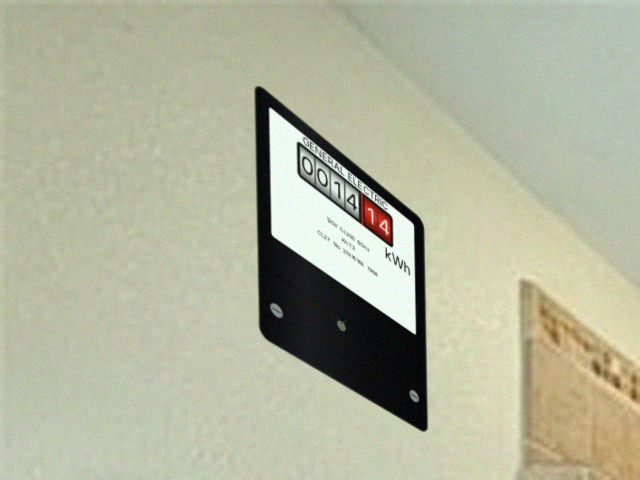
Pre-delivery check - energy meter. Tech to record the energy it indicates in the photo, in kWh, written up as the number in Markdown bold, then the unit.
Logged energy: **14.14** kWh
